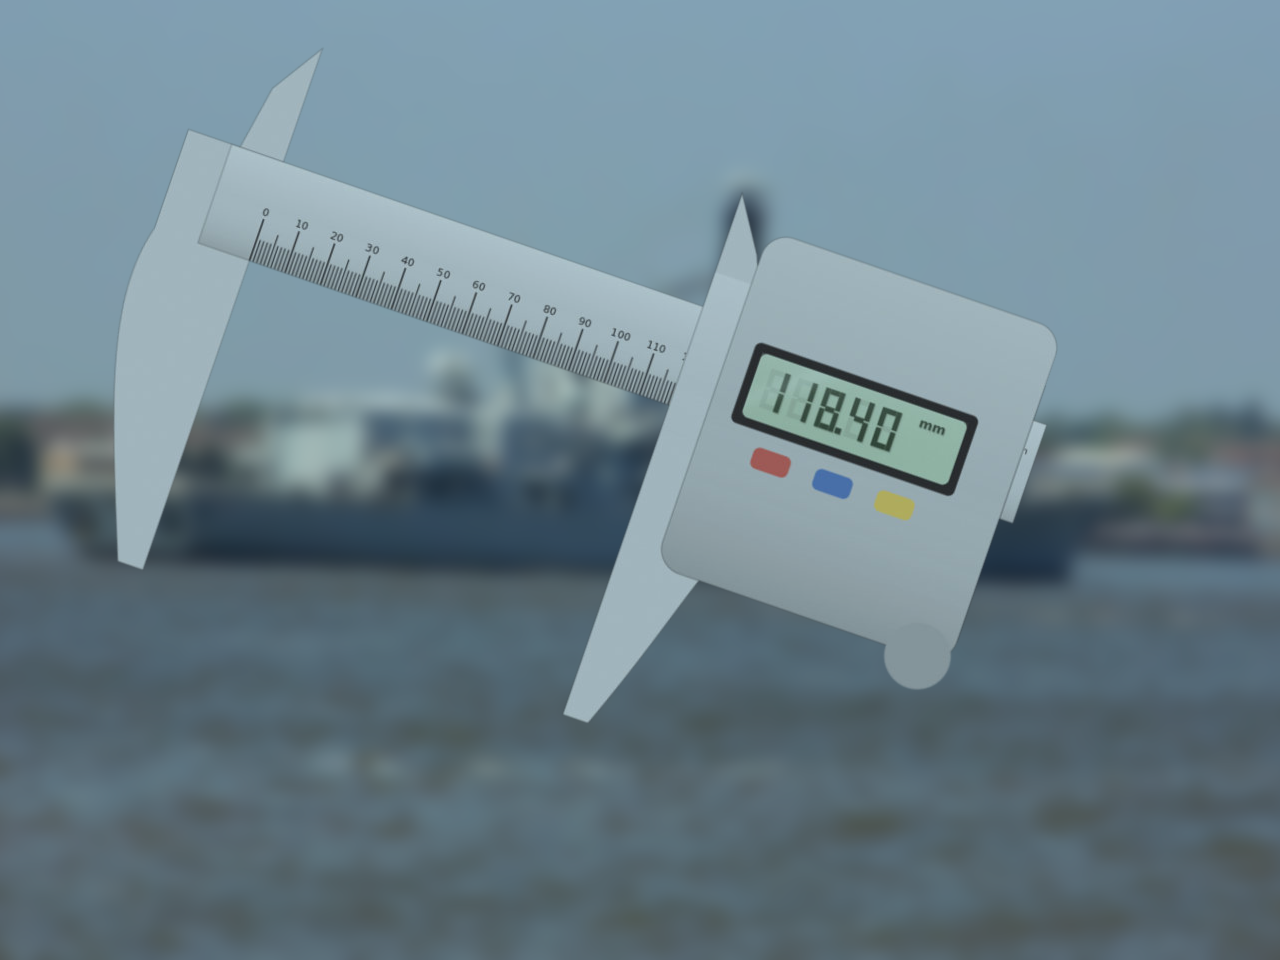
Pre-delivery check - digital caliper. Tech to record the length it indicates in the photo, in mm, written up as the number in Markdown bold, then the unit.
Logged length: **118.40** mm
